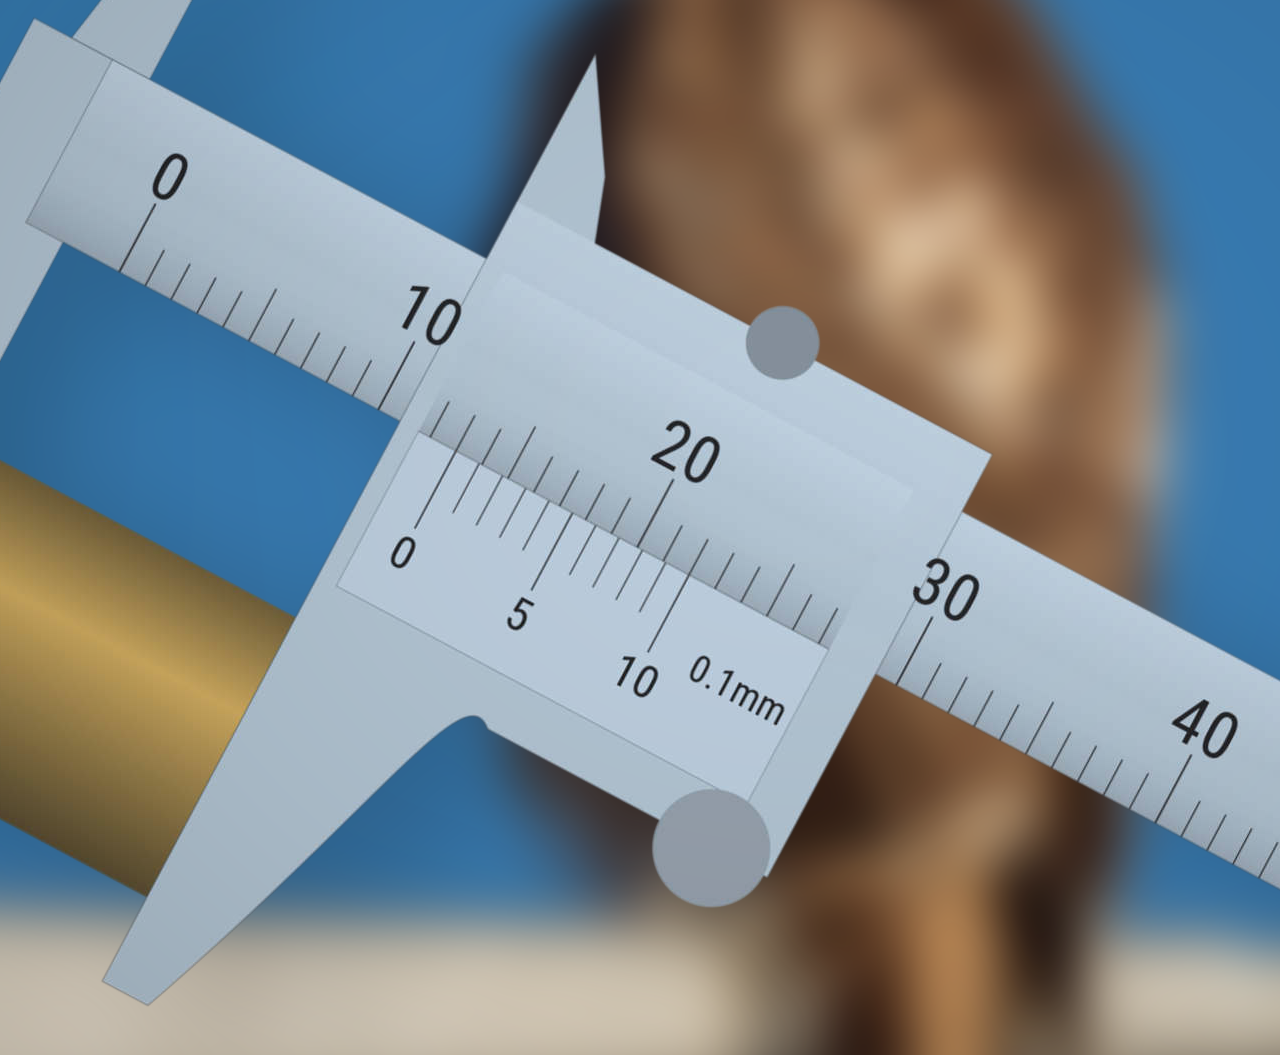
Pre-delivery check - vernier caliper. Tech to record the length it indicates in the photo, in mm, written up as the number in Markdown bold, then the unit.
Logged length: **13.0** mm
